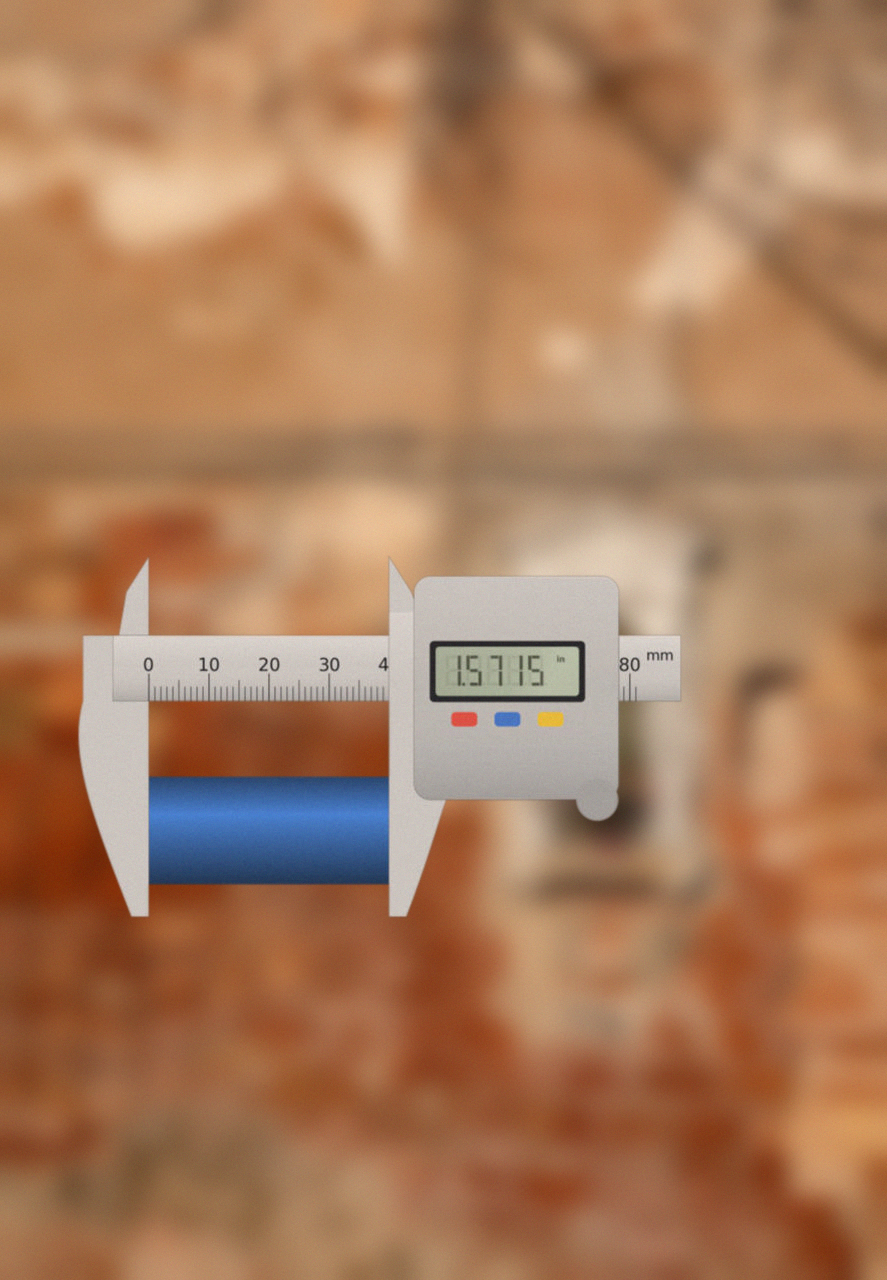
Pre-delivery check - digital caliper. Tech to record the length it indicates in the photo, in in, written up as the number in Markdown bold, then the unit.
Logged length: **1.5715** in
